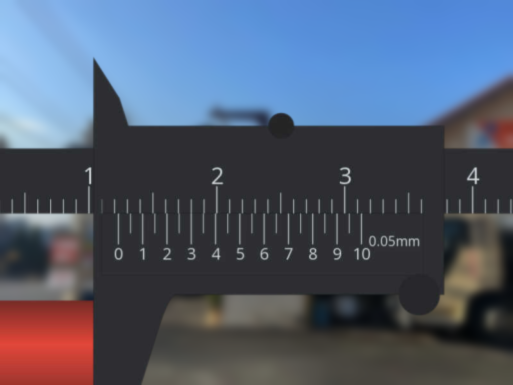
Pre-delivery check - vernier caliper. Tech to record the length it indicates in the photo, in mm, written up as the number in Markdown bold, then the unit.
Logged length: **12.3** mm
